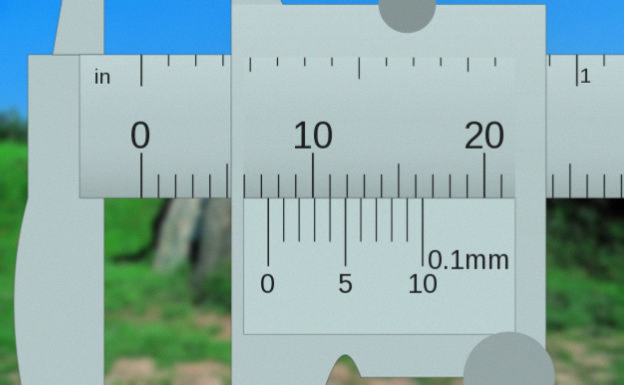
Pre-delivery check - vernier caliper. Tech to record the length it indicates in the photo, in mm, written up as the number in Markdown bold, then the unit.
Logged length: **7.4** mm
